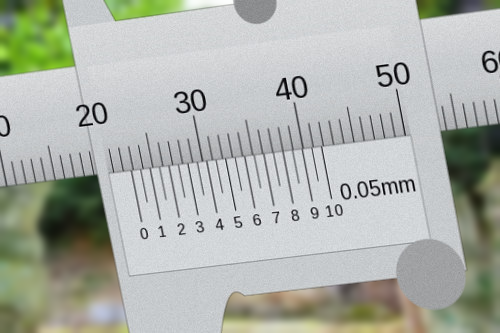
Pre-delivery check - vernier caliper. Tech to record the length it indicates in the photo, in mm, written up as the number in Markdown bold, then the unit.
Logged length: **22.8** mm
